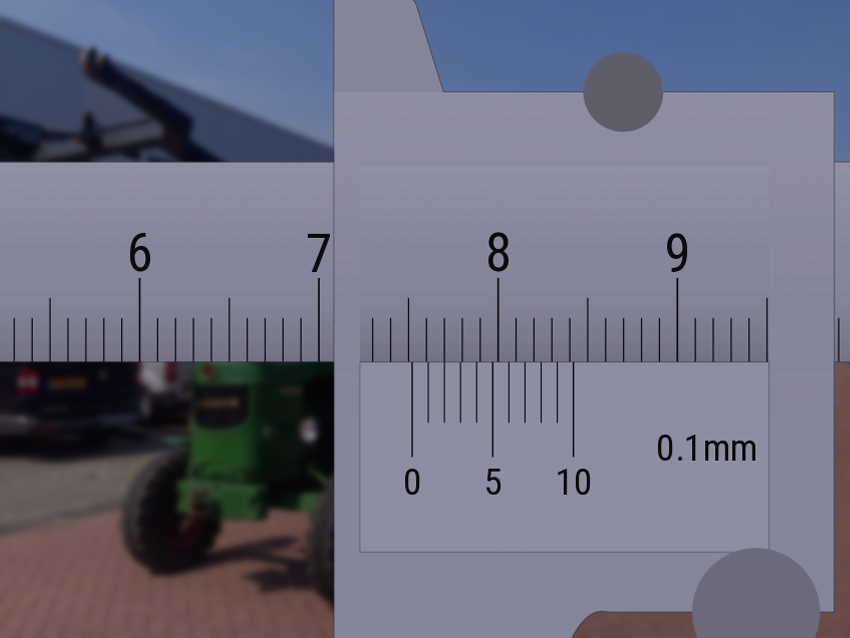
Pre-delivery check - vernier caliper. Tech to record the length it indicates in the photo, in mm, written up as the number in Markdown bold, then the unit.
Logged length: **75.2** mm
